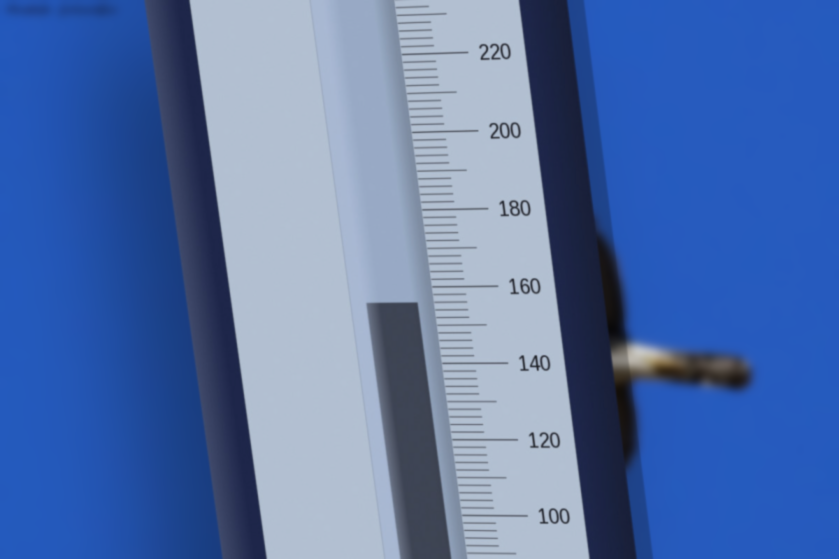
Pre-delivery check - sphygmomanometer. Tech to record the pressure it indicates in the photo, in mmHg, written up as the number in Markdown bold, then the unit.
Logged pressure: **156** mmHg
